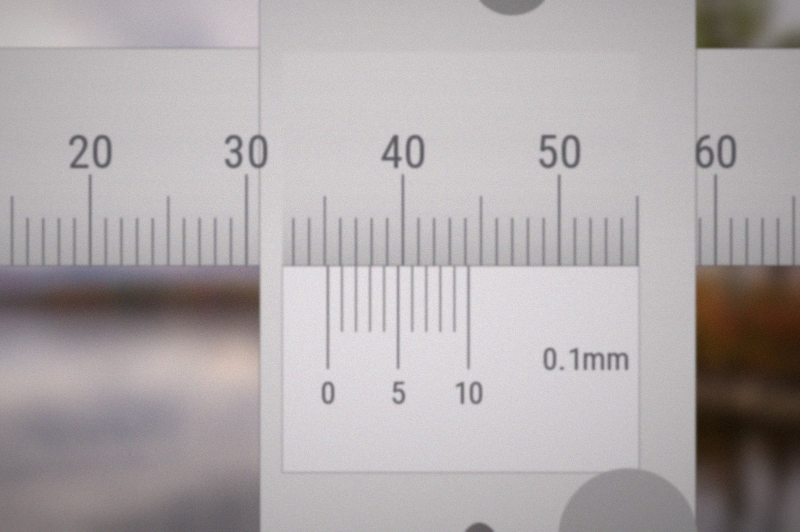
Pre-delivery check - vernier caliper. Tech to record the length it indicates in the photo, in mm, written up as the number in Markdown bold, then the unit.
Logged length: **35.2** mm
